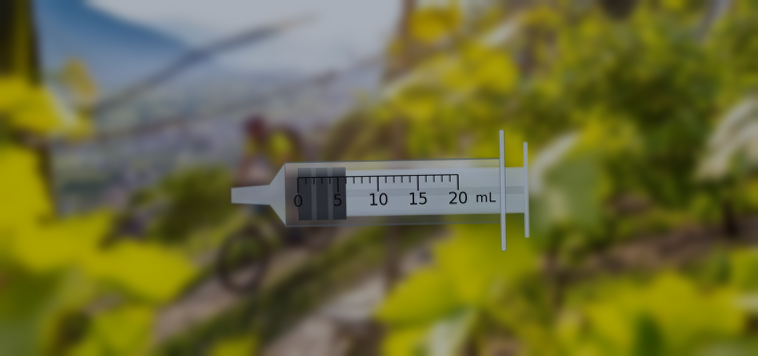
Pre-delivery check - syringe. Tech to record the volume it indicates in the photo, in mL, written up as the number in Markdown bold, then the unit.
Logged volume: **0** mL
